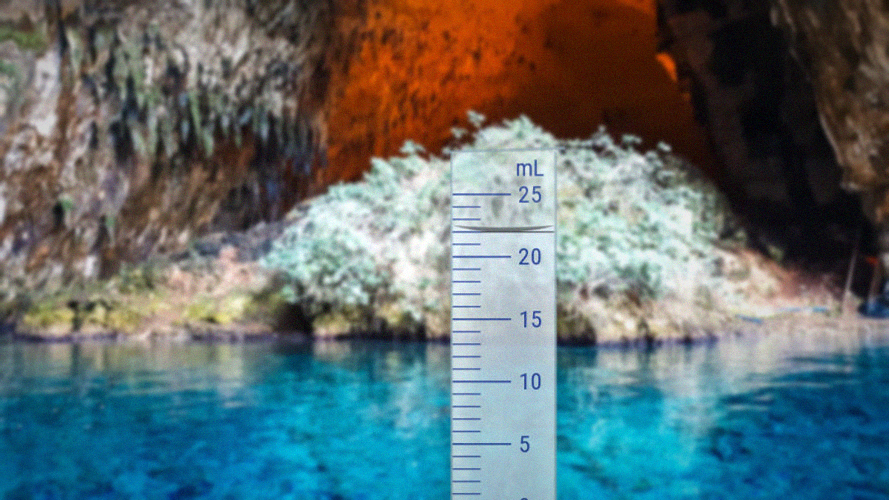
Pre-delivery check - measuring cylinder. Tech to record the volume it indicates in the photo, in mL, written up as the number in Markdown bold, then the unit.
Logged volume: **22** mL
